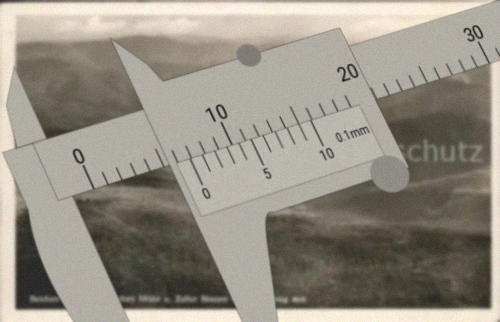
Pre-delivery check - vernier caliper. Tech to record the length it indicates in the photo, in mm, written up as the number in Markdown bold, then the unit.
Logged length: **6.9** mm
